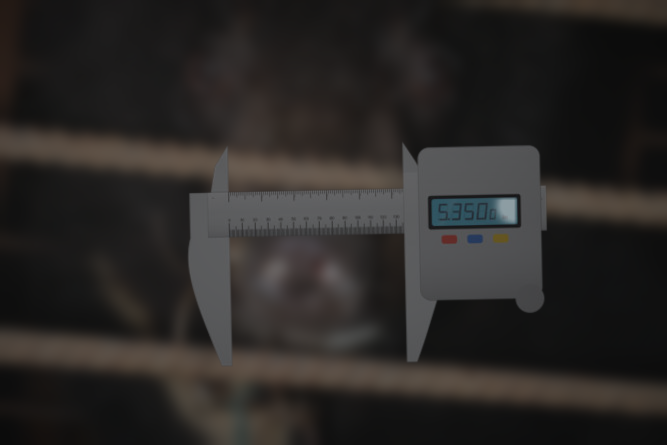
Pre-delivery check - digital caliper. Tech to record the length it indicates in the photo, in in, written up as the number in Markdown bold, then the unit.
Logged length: **5.3500** in
